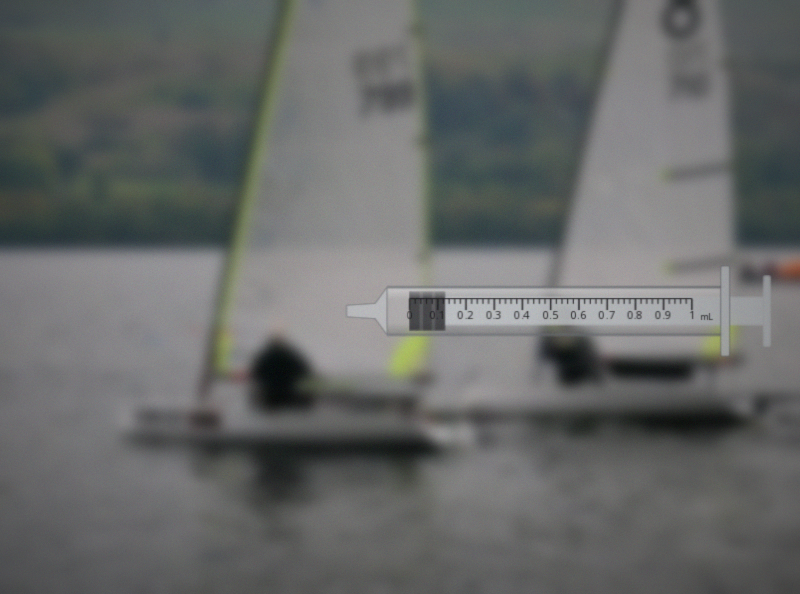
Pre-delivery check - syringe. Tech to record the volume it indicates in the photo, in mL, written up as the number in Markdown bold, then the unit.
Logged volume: **0** mL
